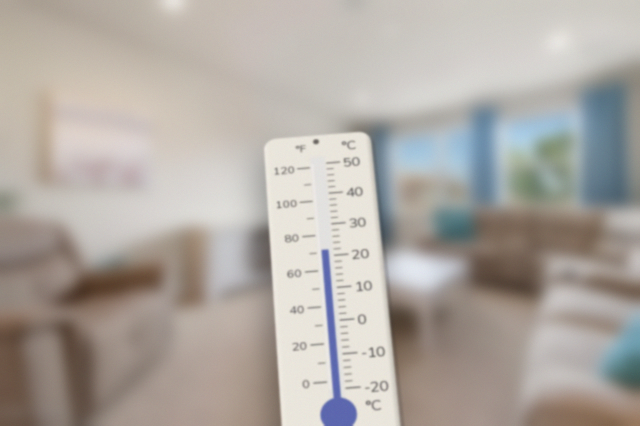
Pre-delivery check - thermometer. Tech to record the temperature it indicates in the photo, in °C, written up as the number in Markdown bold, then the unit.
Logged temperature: **22** °C
